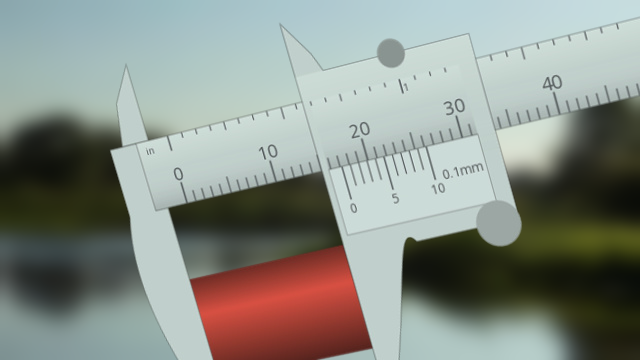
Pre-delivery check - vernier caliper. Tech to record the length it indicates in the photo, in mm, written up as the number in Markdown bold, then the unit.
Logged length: **17.2** mm
